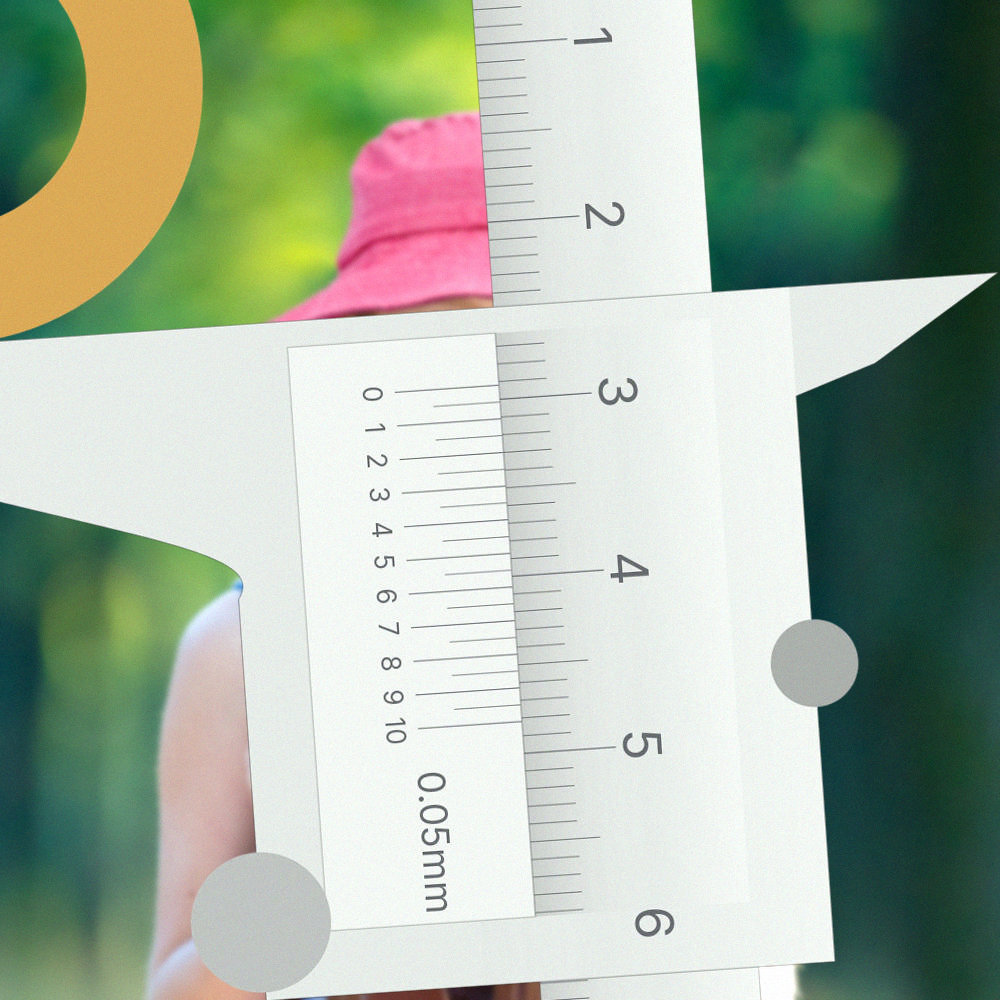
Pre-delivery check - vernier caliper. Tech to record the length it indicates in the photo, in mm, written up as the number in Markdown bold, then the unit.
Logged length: **29.2** mm
